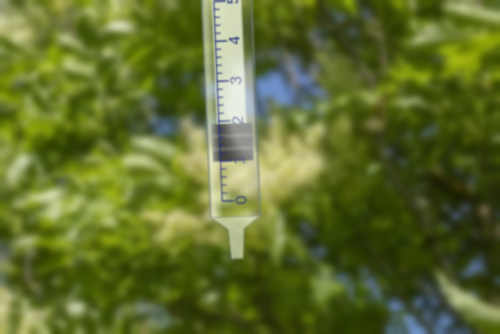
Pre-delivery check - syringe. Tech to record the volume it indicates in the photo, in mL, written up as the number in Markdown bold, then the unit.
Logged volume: **1** mL
